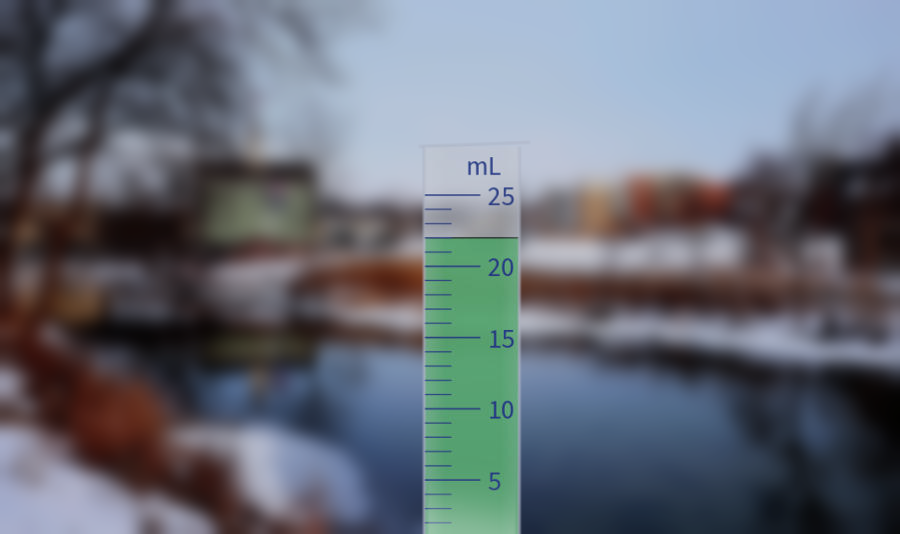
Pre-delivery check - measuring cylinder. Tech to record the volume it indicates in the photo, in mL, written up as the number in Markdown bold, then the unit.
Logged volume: **22** mL
